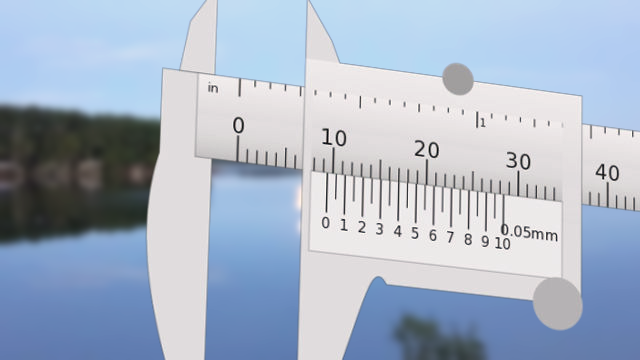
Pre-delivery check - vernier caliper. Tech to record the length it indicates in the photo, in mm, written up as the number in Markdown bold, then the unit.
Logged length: **9.4** mm
